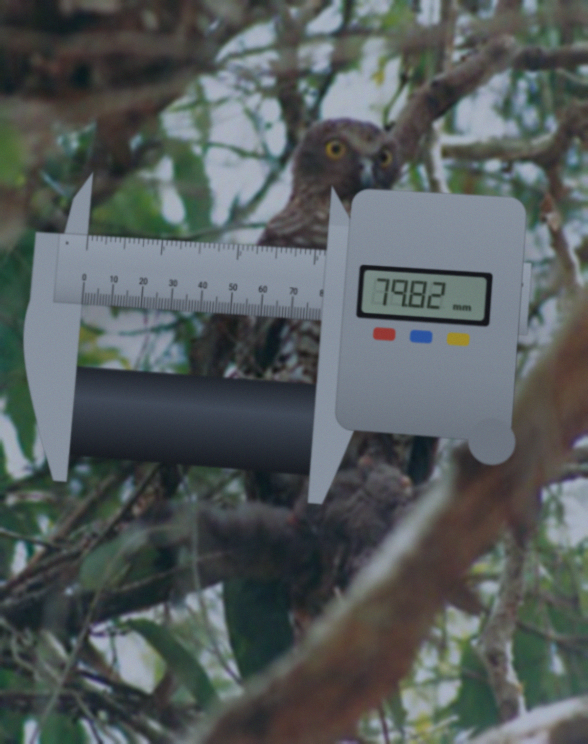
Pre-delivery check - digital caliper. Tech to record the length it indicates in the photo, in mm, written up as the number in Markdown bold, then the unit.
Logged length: **79.82** mm
